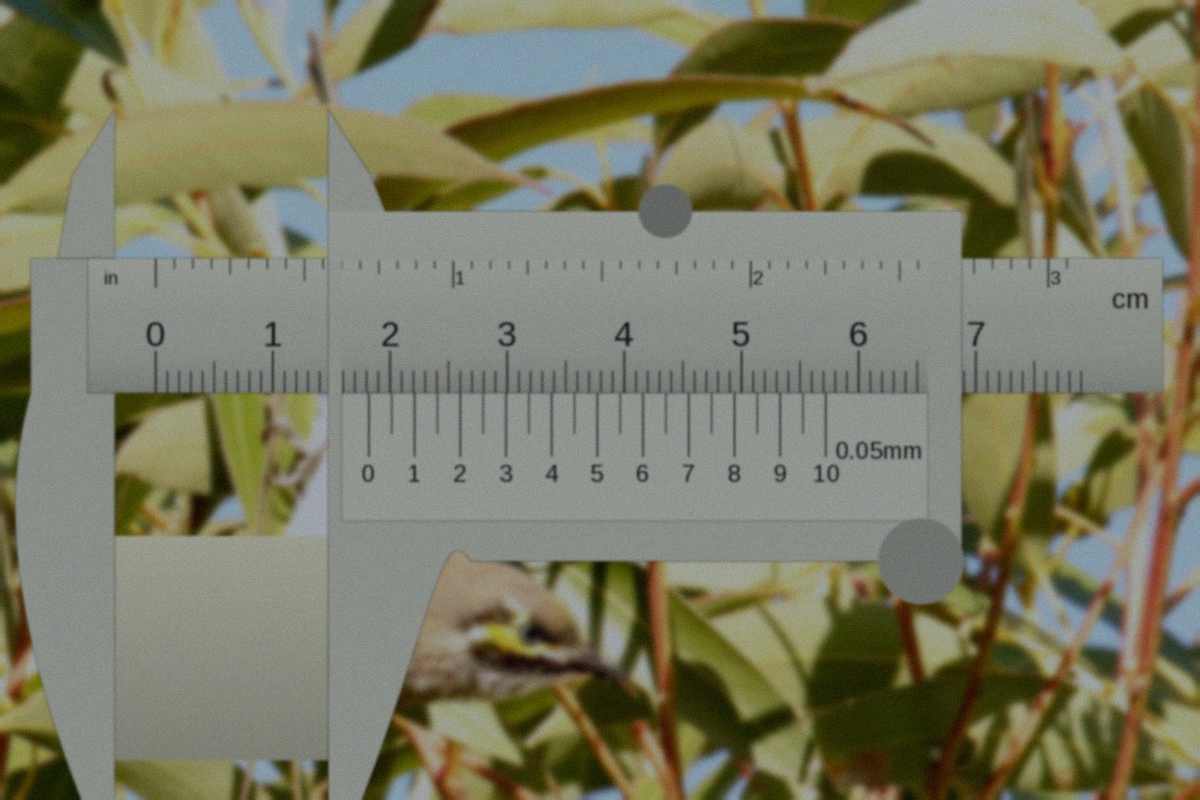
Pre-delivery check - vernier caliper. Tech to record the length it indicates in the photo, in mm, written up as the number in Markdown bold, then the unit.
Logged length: **18.2** mm
